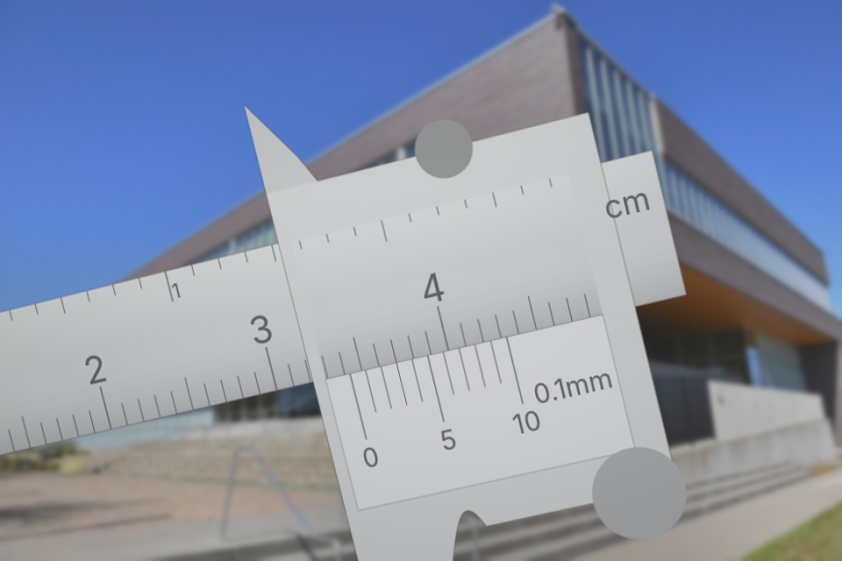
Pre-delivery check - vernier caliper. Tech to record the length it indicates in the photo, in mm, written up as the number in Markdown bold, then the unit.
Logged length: **34.3** mm
